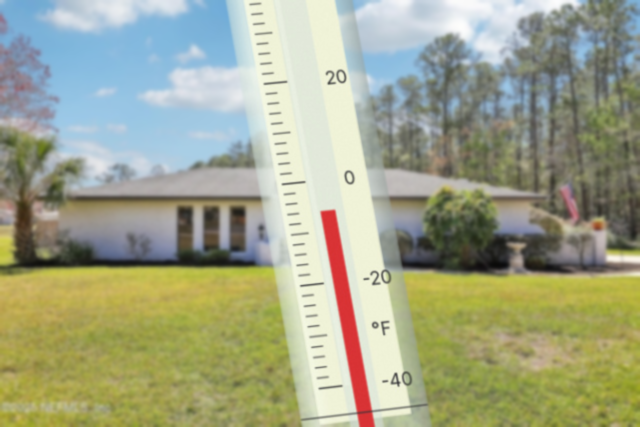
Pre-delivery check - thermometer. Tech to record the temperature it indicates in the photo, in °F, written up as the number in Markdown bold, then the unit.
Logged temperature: **-6** °F
